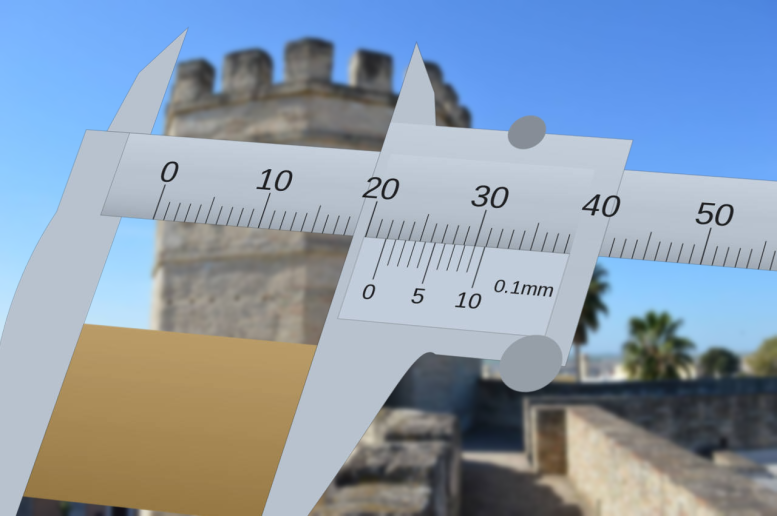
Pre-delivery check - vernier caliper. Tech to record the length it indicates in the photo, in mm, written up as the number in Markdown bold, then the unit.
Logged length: **21.9** mm
